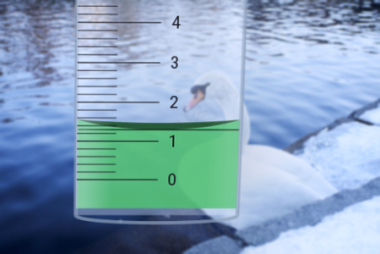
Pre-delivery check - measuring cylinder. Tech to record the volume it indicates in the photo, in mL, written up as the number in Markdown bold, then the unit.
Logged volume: **1.3** mL
